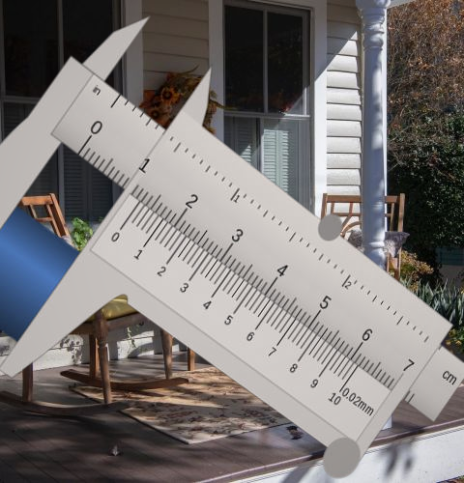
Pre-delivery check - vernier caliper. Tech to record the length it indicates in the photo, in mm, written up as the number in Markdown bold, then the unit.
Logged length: **12.8** mm
